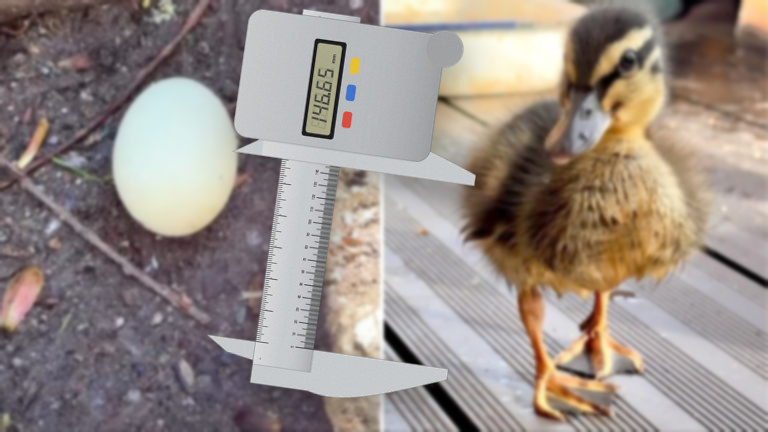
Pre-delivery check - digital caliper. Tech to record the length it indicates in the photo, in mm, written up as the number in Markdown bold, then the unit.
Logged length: **146.65** mm
